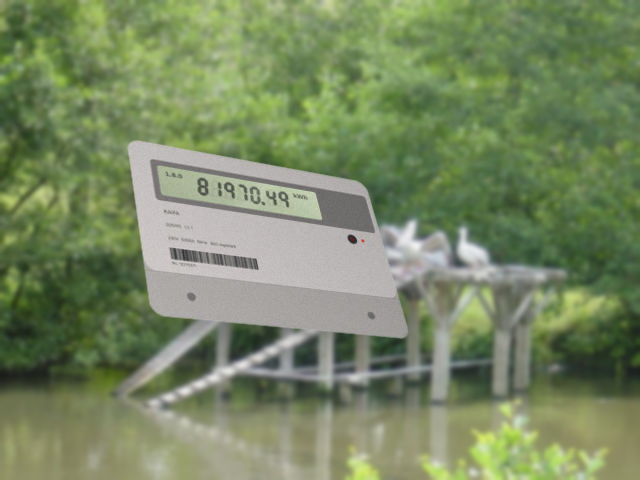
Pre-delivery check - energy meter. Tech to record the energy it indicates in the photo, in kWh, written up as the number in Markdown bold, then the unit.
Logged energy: **81970.49** kWh
